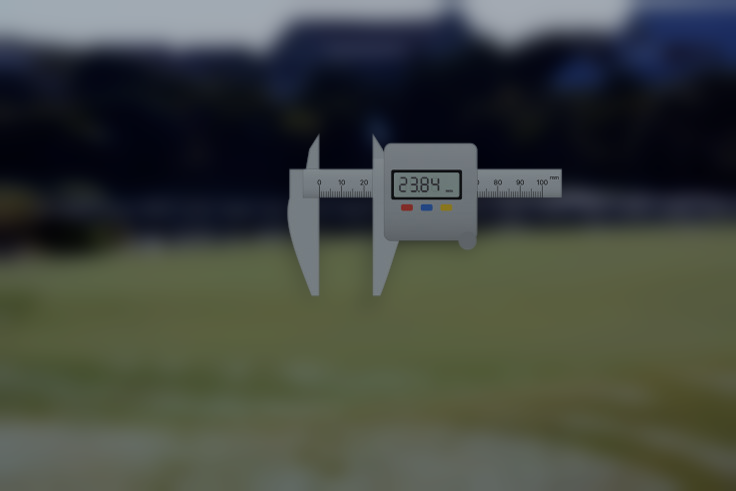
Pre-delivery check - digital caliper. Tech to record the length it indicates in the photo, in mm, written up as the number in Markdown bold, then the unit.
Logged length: **23.84** mm
